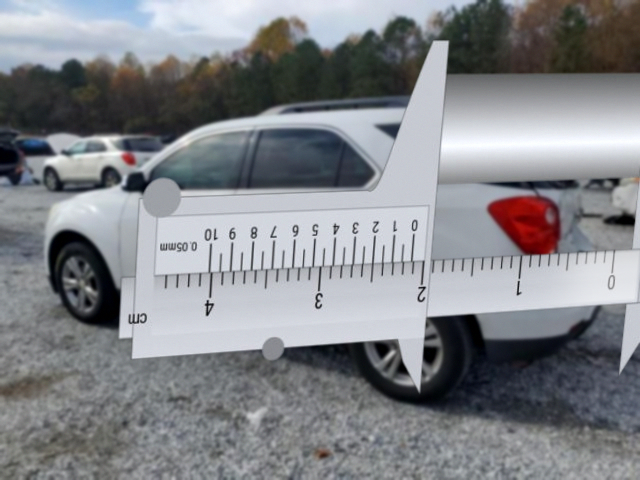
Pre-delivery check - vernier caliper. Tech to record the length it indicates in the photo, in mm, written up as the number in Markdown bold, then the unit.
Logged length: **21.2** mm
